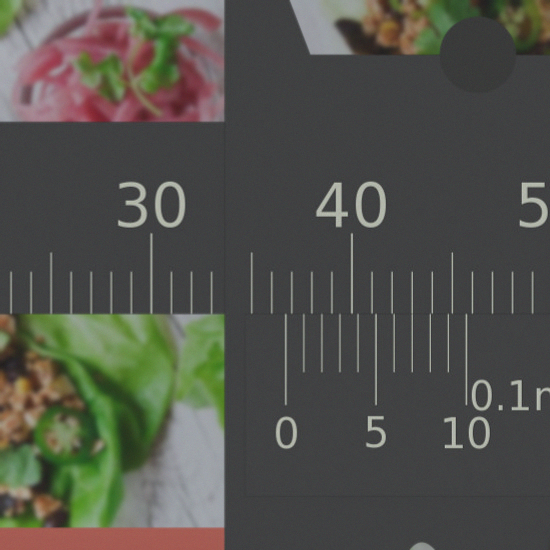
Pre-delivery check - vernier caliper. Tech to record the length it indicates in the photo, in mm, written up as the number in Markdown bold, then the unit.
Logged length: **36.7** mm
